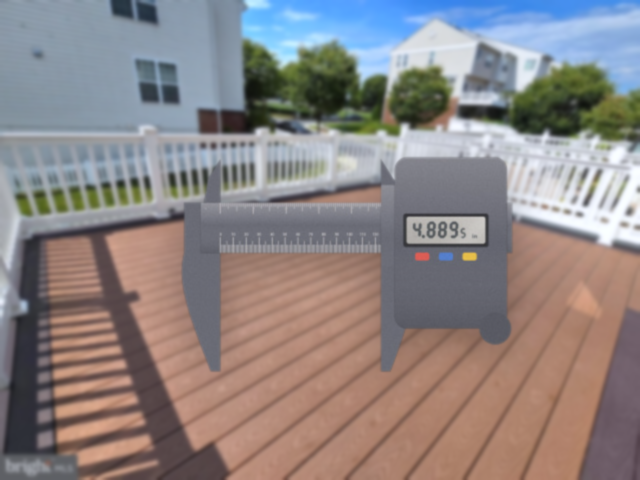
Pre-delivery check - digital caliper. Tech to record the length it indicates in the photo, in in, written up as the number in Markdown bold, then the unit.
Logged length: **4.8895** in
